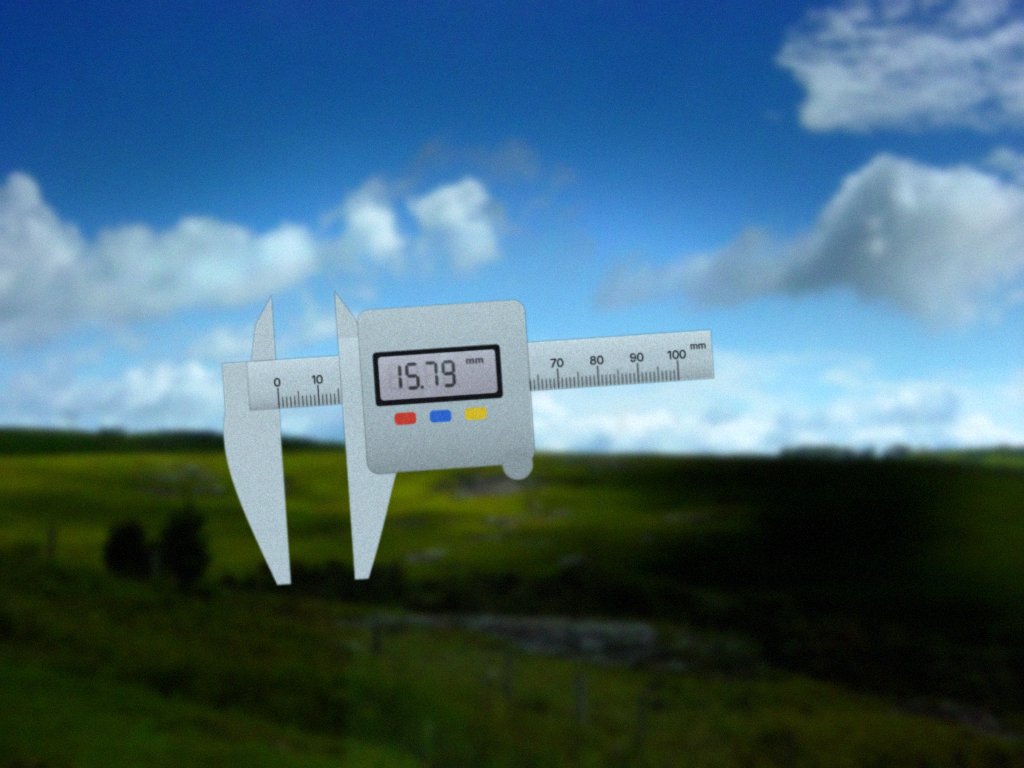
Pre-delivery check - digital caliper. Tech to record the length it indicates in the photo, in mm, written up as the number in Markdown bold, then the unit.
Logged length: **15.79** mm
